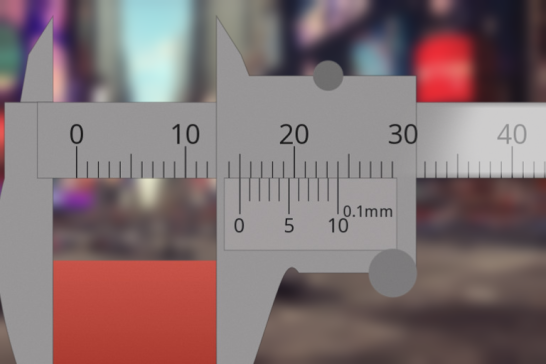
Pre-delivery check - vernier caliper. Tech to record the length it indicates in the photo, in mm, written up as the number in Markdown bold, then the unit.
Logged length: **15.0** mm
